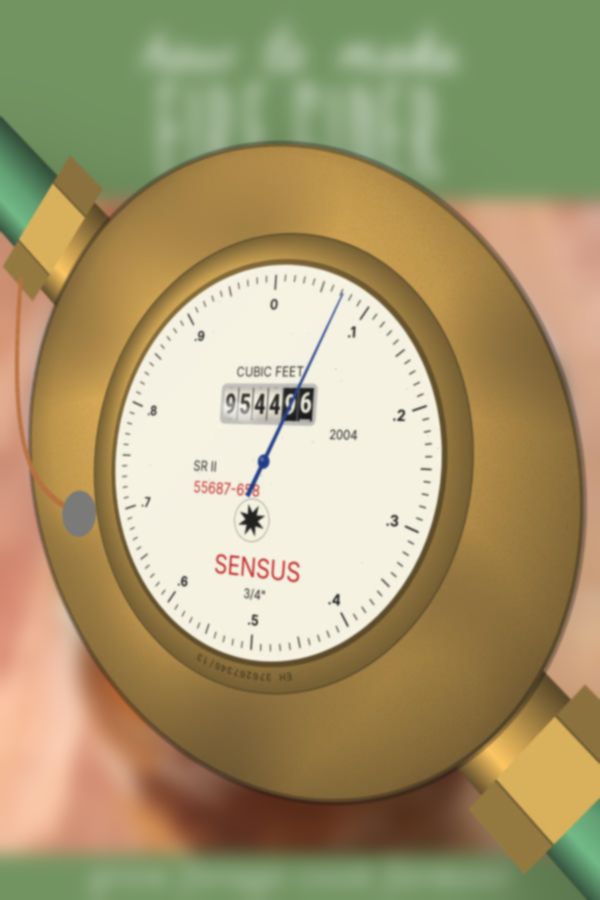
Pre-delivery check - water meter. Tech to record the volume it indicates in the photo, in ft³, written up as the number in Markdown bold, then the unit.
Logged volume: **954496.07** ft³
